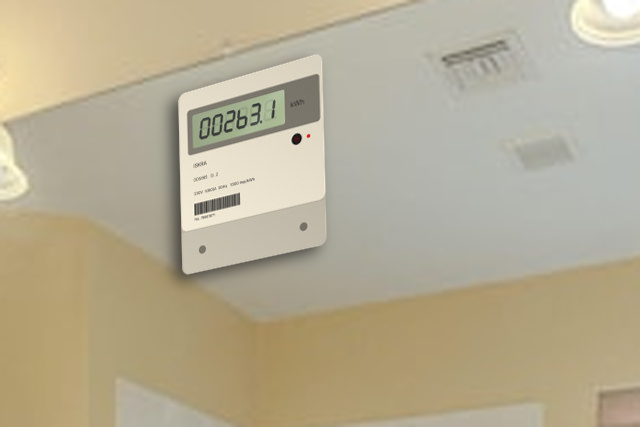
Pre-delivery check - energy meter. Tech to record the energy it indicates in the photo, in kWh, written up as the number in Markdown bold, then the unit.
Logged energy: **263.1** kWh
